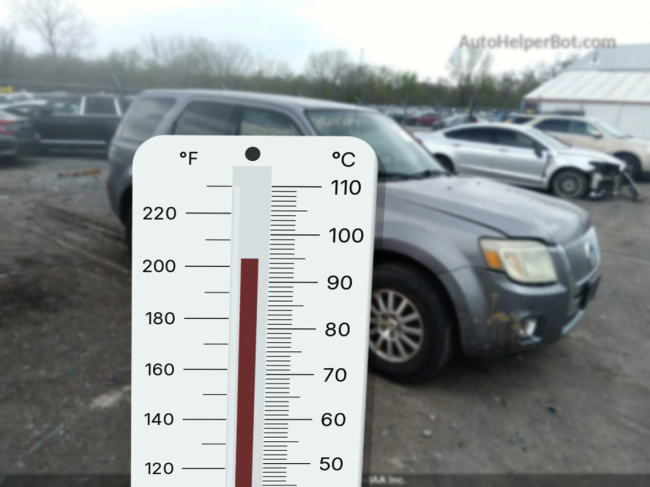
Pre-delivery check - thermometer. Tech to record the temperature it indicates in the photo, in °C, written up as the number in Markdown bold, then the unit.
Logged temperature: **95** °C
